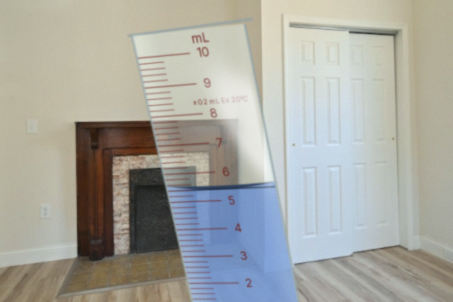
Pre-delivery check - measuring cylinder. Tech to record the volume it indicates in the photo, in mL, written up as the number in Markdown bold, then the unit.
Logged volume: **5.4** mL
